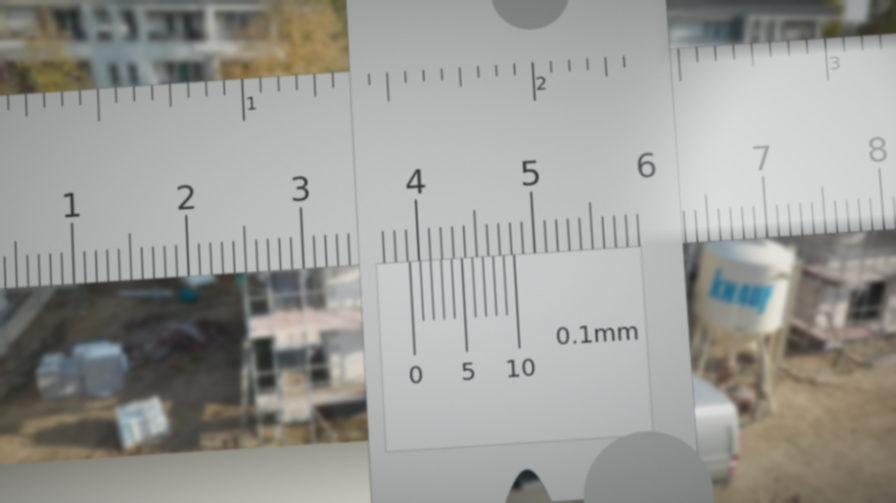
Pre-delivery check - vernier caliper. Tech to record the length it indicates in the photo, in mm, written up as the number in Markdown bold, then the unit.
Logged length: **39.2** mm
